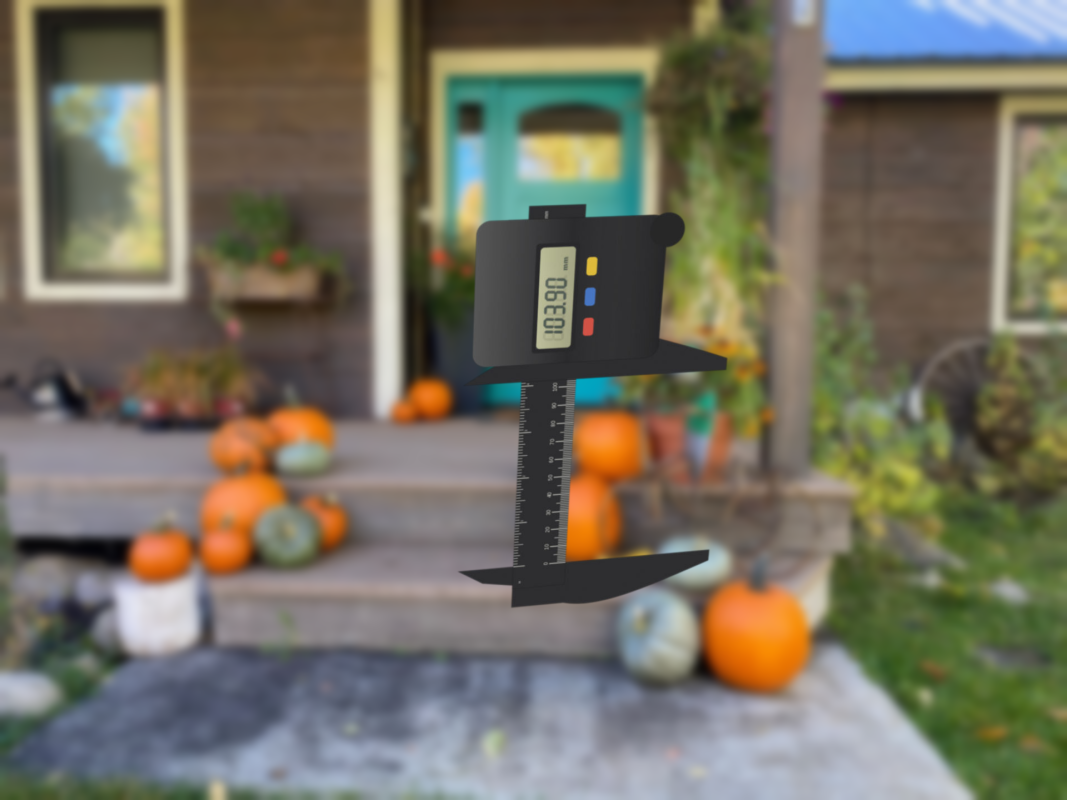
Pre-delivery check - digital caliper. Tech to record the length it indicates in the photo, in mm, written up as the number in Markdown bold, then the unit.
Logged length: **103.90** mm
